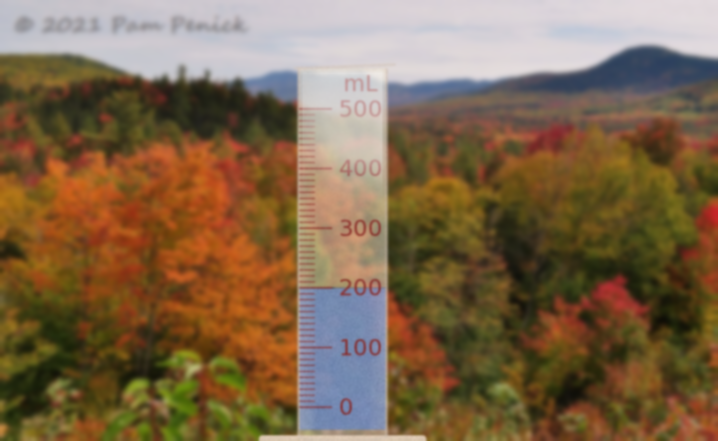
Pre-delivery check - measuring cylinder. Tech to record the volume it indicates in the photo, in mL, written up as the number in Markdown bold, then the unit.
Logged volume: **200** mL
